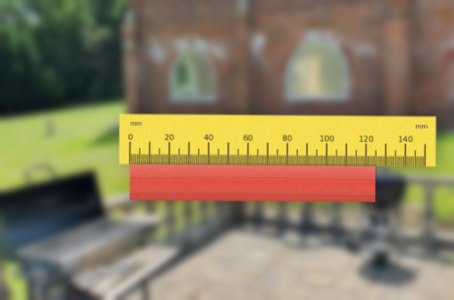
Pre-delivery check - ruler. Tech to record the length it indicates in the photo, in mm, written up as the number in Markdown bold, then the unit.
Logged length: **125** mm
